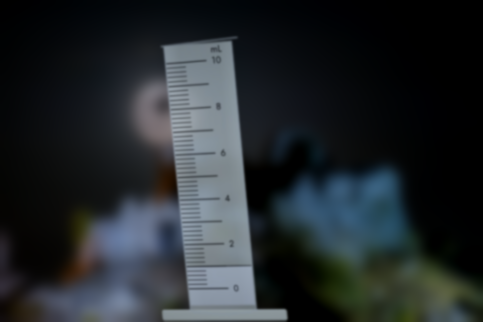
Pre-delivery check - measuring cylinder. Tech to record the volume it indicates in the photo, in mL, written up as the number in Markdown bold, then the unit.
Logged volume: **1** mL
